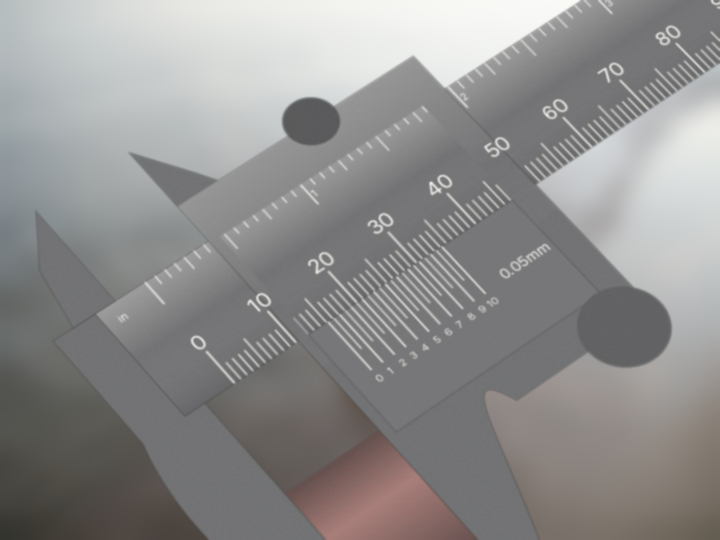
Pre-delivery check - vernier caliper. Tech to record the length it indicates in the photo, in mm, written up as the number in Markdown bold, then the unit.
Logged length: **15.2** mm
